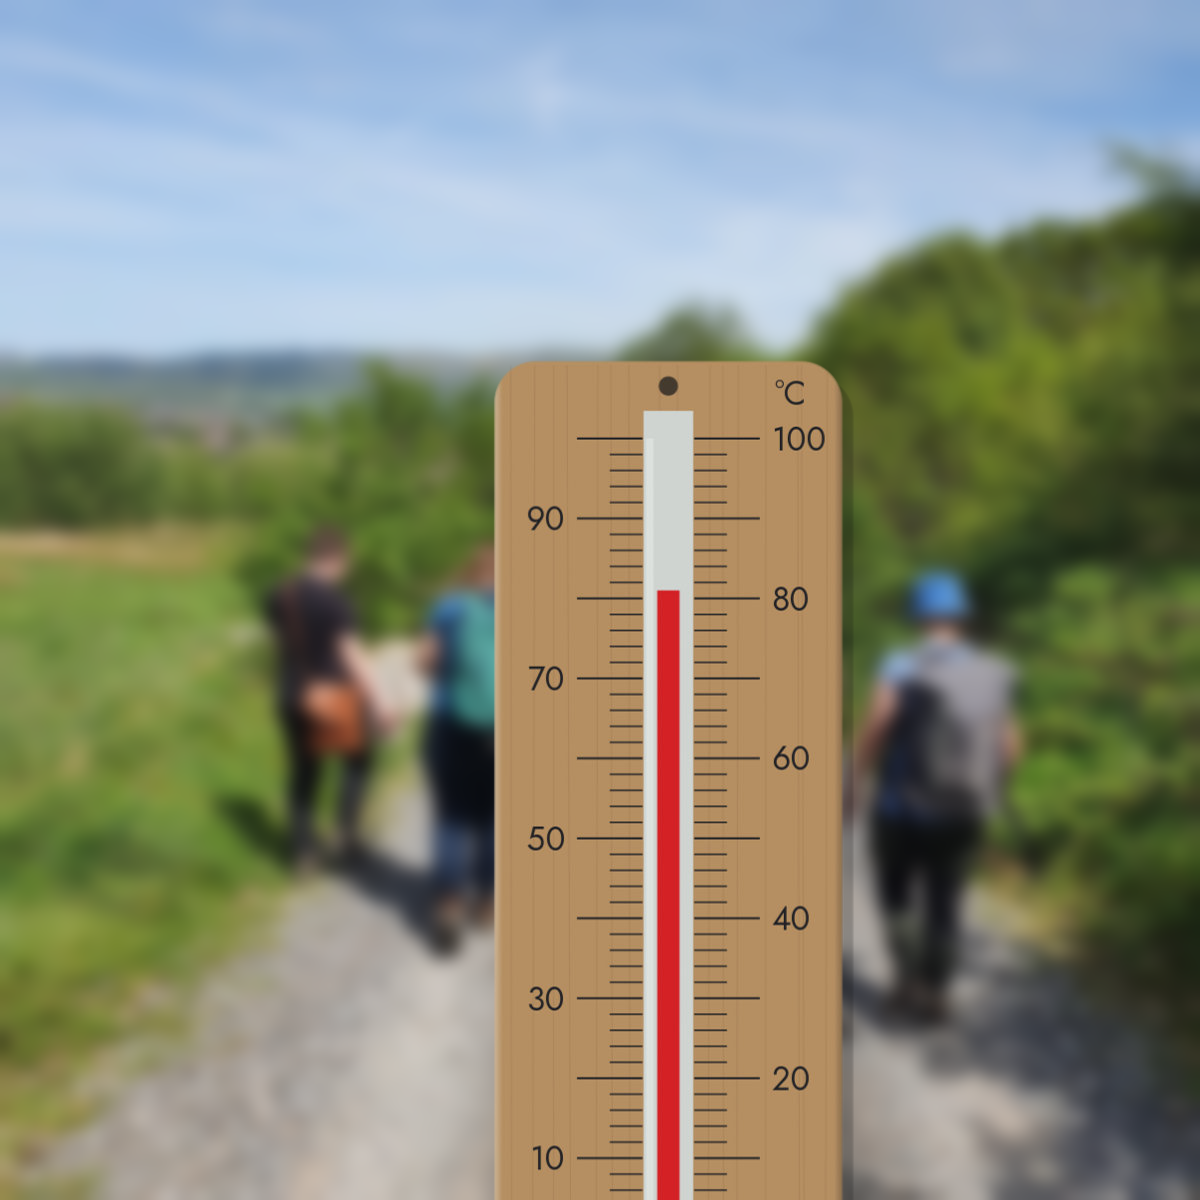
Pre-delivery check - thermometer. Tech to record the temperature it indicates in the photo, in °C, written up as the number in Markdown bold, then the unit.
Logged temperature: **81** °C
